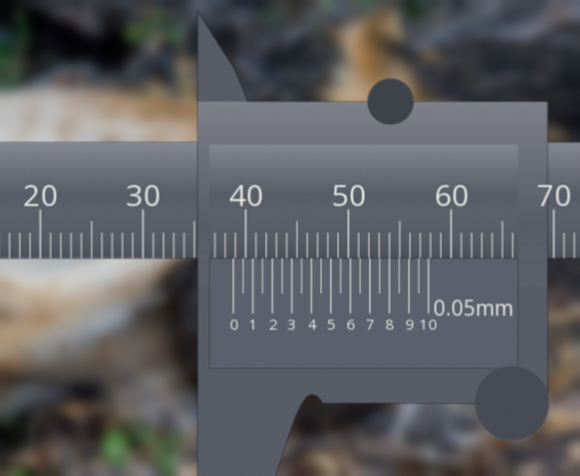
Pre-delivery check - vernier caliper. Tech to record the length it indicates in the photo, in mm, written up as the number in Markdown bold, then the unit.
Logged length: **38.8** mm
